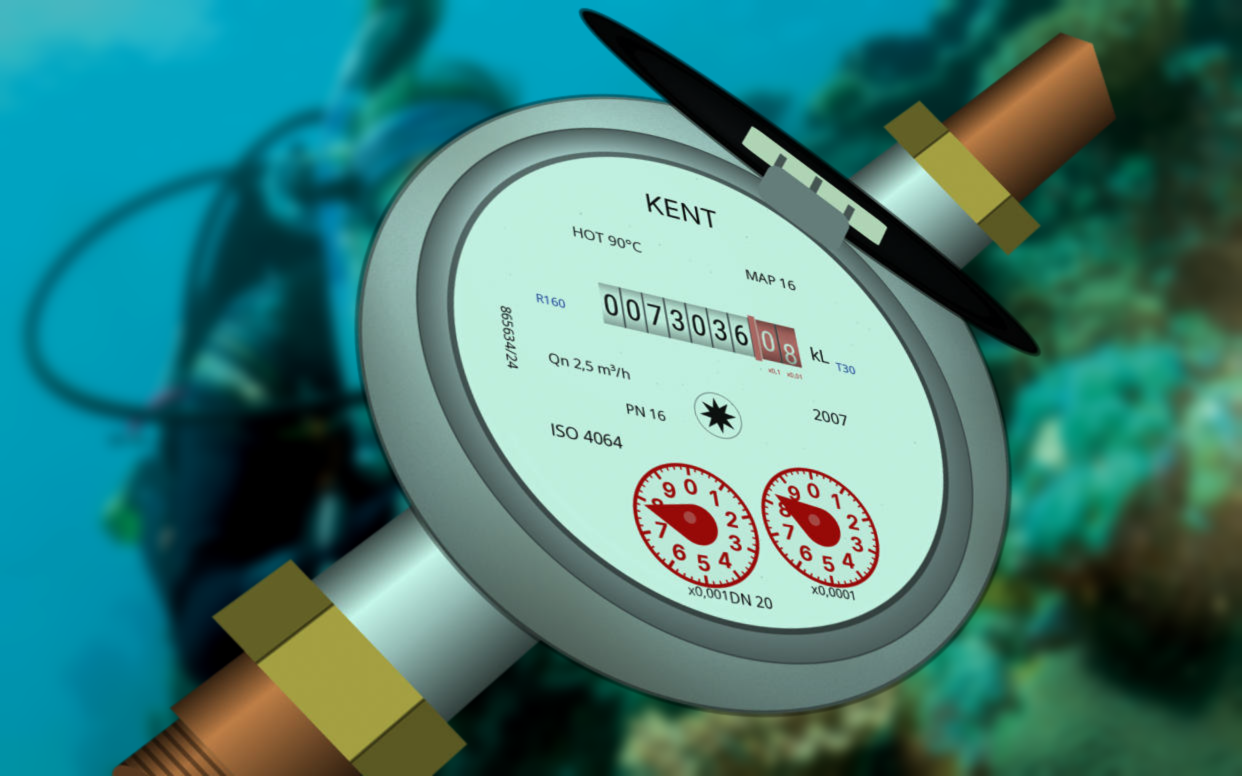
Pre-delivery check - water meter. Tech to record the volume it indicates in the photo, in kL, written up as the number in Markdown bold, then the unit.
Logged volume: **73036.0778** kL
